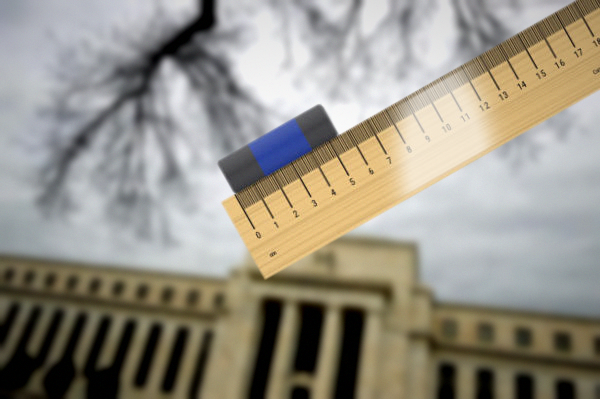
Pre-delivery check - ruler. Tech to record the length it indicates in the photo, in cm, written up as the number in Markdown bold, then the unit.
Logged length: **5.5** cm
